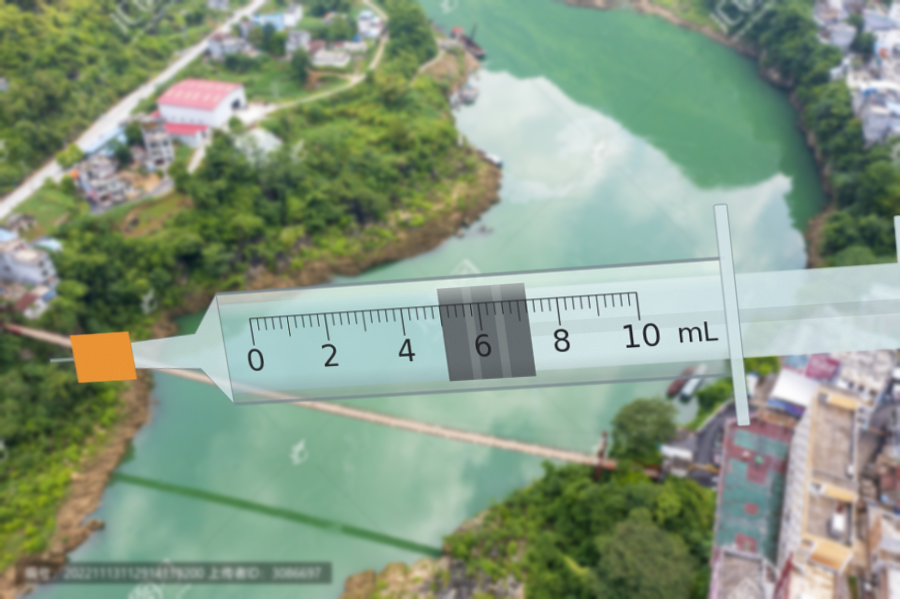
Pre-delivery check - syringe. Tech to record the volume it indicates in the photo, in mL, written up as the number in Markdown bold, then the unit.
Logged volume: **5** mL
